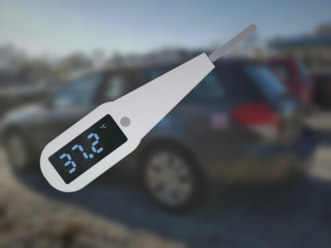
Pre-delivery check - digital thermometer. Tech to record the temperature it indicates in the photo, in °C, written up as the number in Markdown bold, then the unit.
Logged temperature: **37.2** °C
